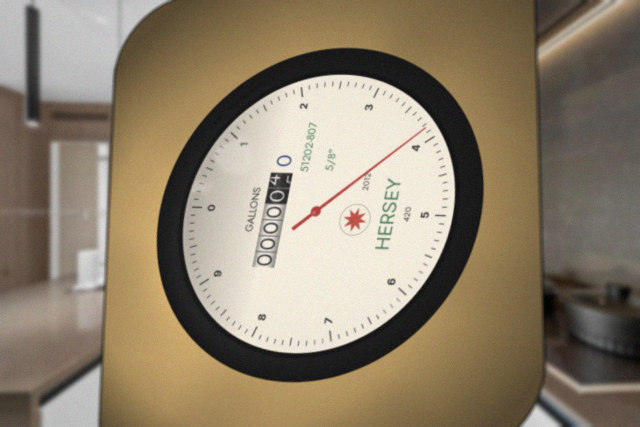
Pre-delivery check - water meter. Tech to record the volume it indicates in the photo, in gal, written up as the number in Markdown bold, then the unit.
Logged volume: **43.8** gal
